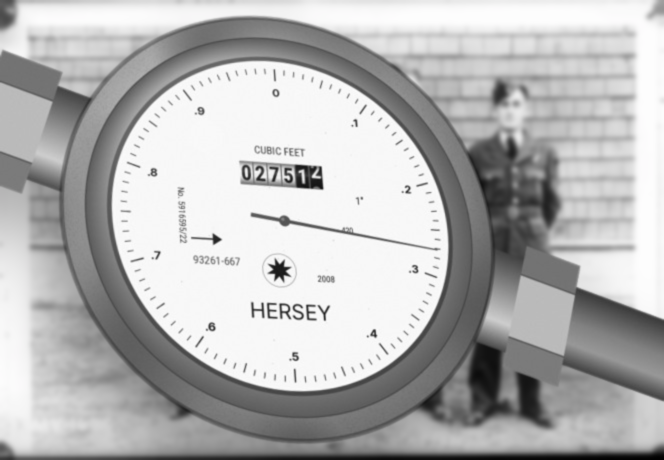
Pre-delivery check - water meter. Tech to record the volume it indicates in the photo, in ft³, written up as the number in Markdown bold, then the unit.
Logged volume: **27512.27** ft³
